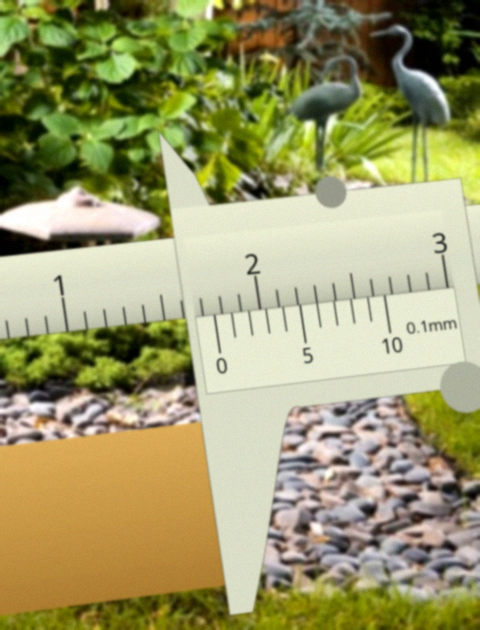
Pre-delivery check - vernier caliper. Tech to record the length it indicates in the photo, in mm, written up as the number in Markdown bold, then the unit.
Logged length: **17.6** mm
